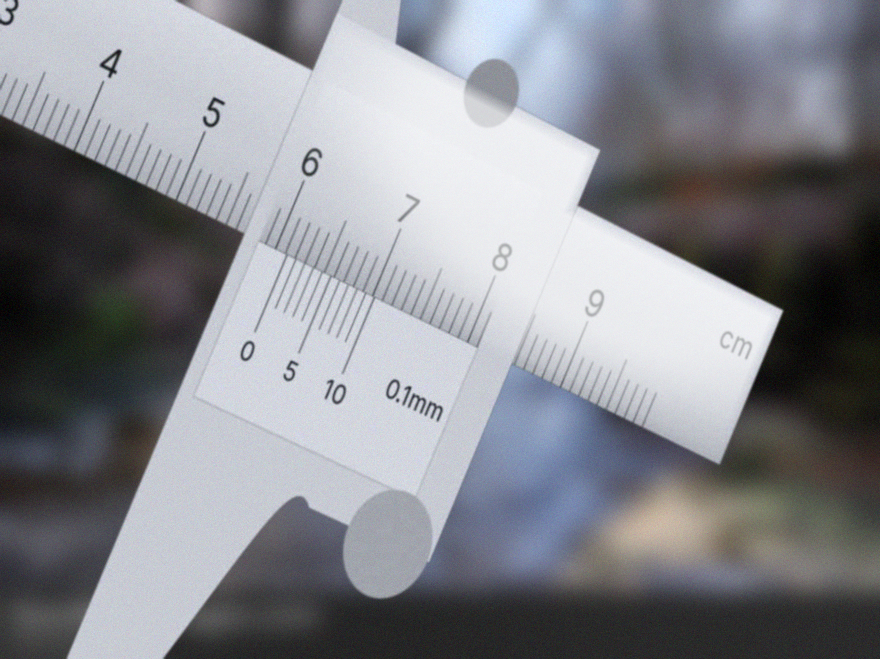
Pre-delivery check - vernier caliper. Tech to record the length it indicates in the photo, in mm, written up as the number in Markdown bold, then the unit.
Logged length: **61.2** mm
